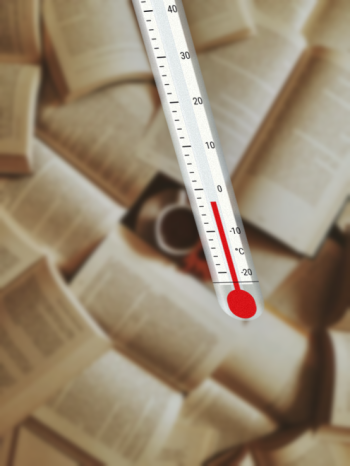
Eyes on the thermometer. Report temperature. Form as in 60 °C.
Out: -3 °C
